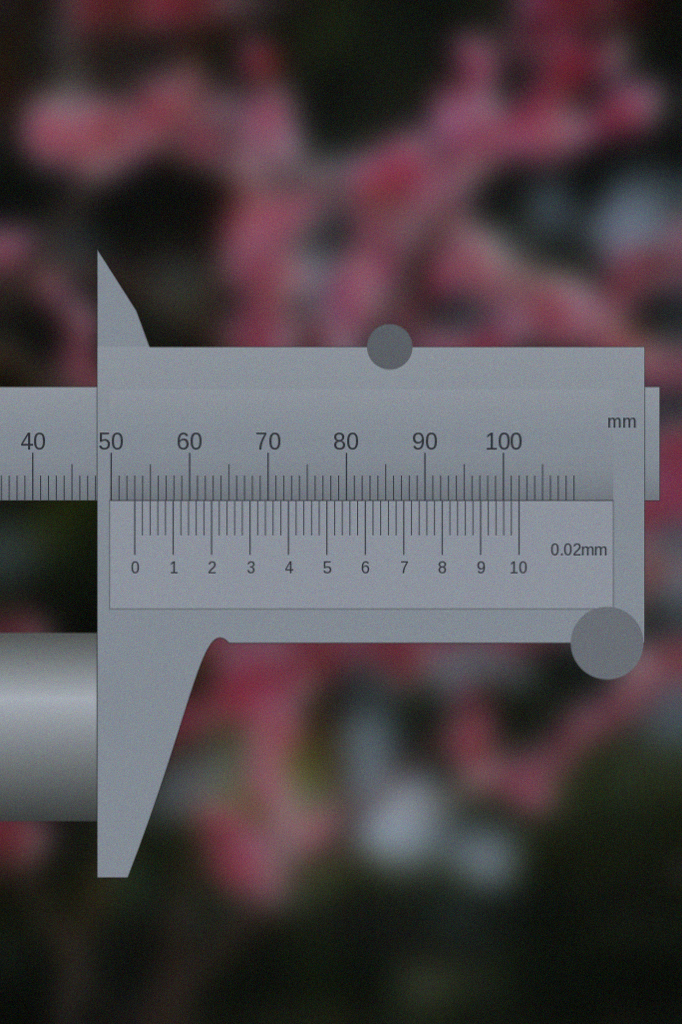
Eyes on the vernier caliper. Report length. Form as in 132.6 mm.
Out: 53.0 mm
